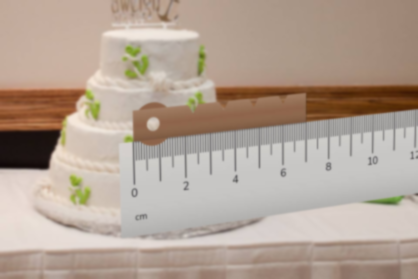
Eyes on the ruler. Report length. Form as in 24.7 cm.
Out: 7 cm
